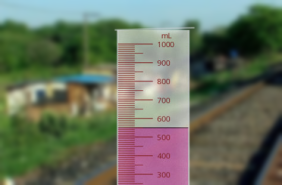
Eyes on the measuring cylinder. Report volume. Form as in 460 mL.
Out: 550 mL
